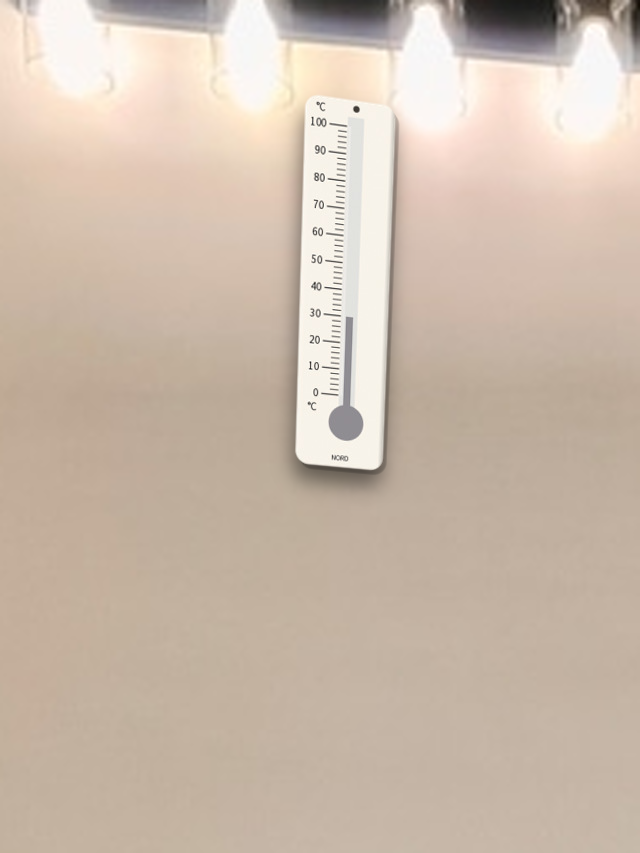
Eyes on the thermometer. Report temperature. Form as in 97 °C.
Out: 30 °C
